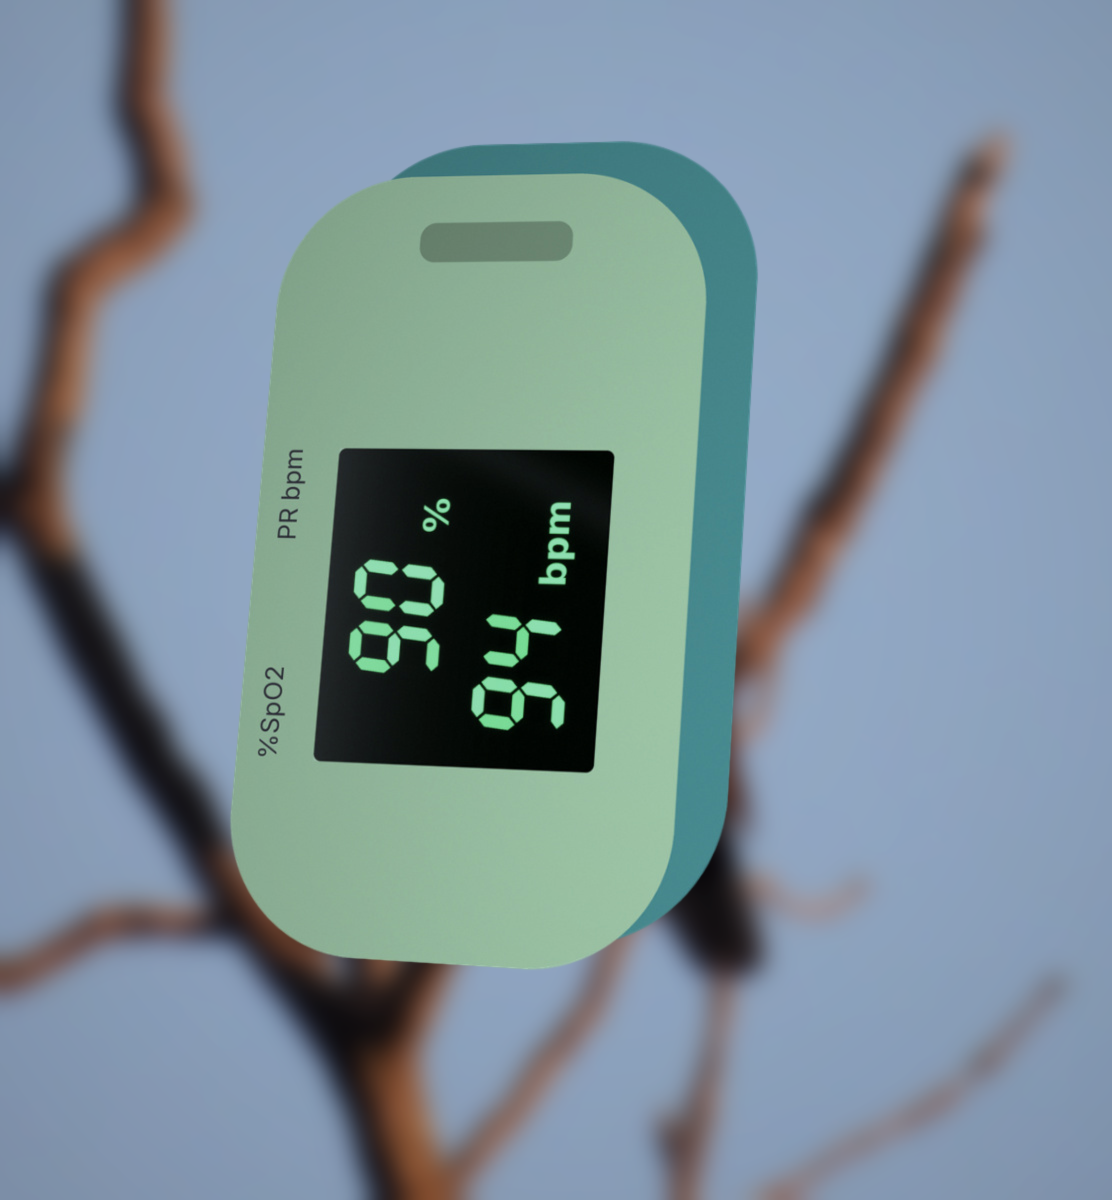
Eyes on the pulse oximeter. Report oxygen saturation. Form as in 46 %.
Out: 90 %
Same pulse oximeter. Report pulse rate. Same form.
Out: 94 bpm
